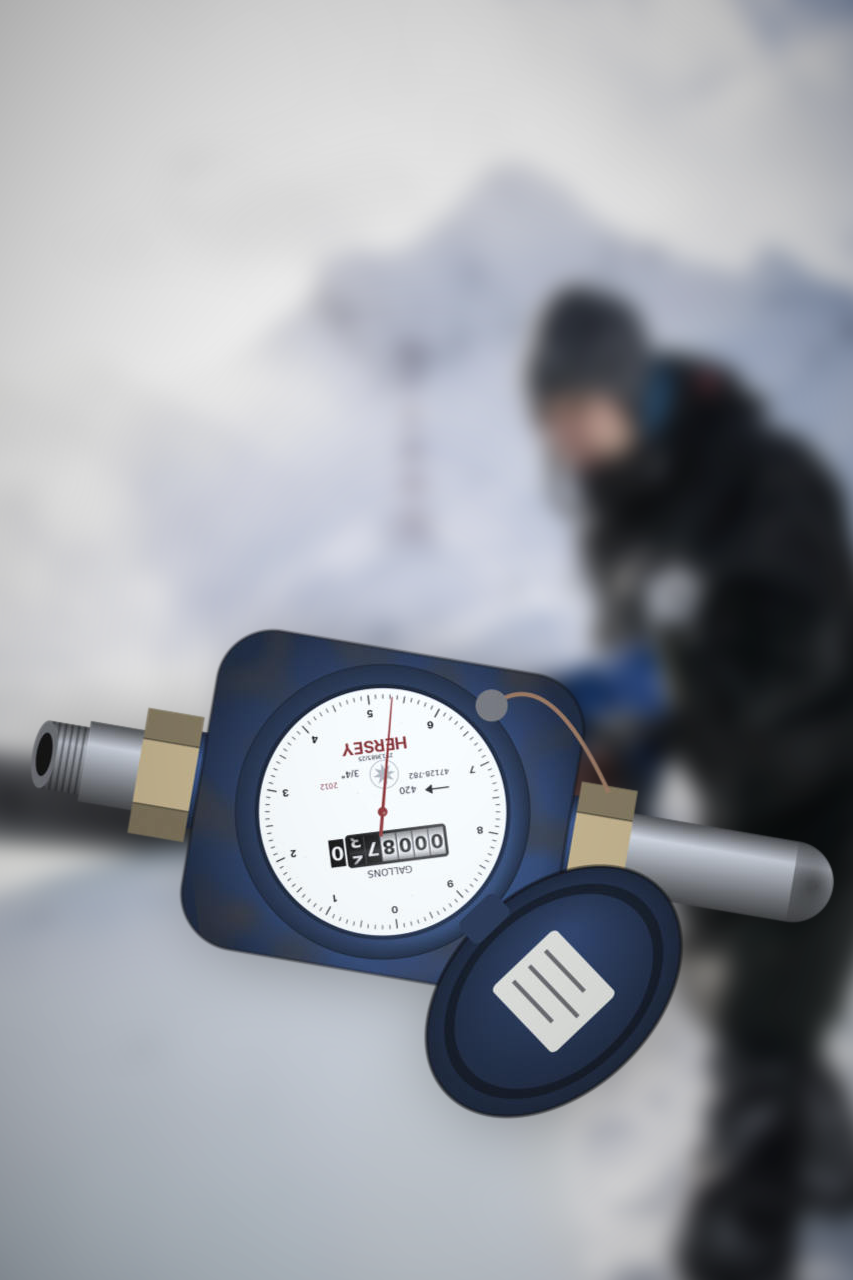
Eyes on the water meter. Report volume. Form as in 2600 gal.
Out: 8725.3 gal
